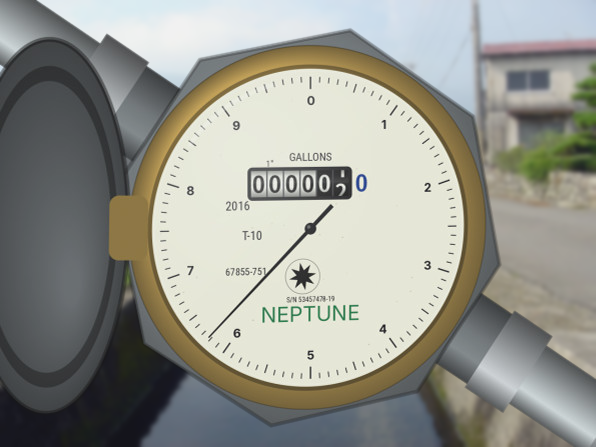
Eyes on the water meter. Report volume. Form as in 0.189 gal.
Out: 16.2 gal
